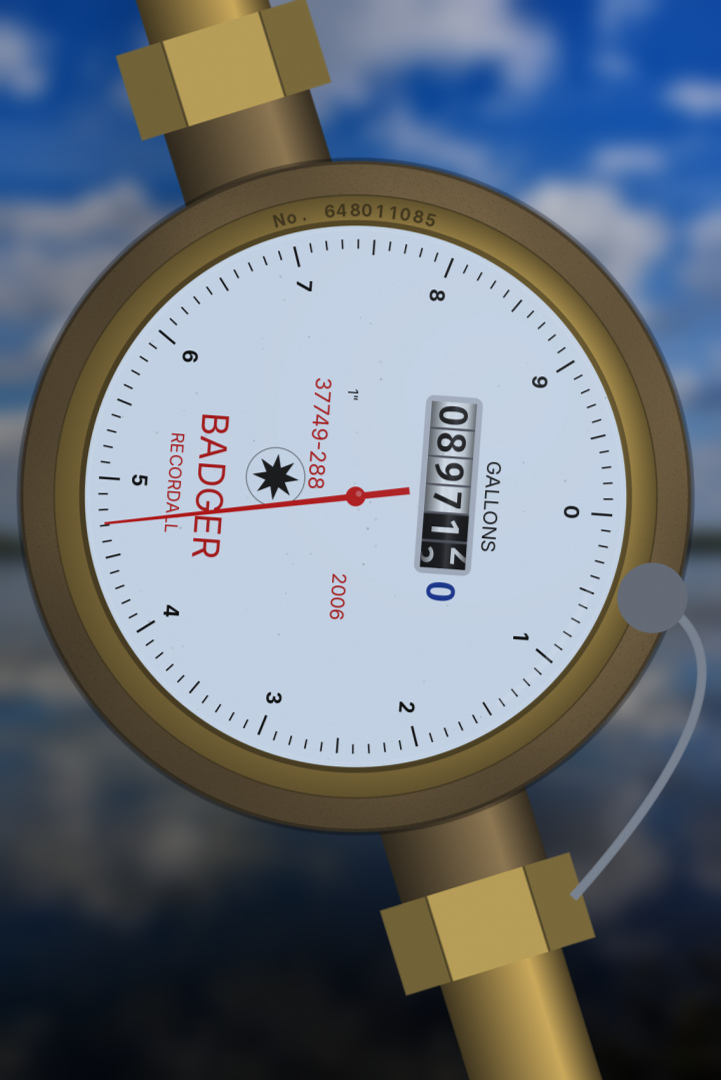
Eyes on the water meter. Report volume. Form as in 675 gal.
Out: 897124.7 gal
